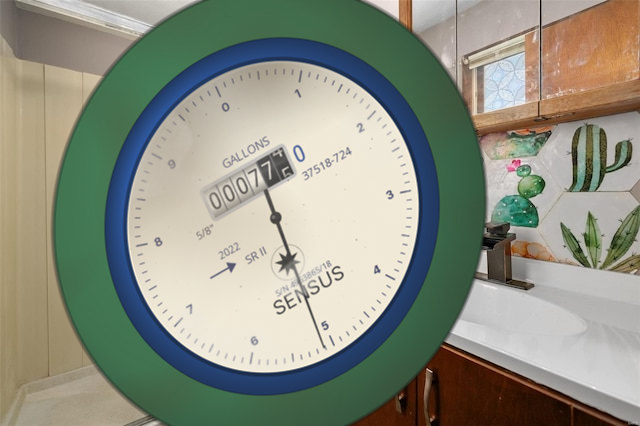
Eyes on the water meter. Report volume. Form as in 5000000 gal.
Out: 7745.1 gal
